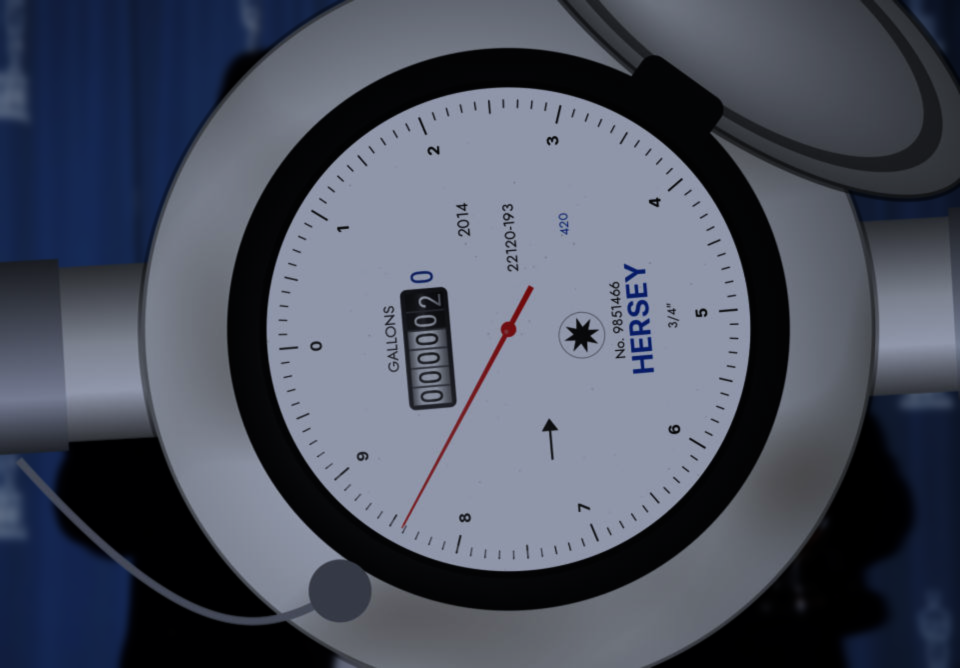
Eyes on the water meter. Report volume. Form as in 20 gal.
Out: 18.4 gal
